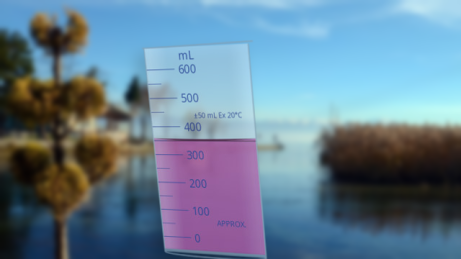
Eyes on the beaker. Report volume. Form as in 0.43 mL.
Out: 350 mL
